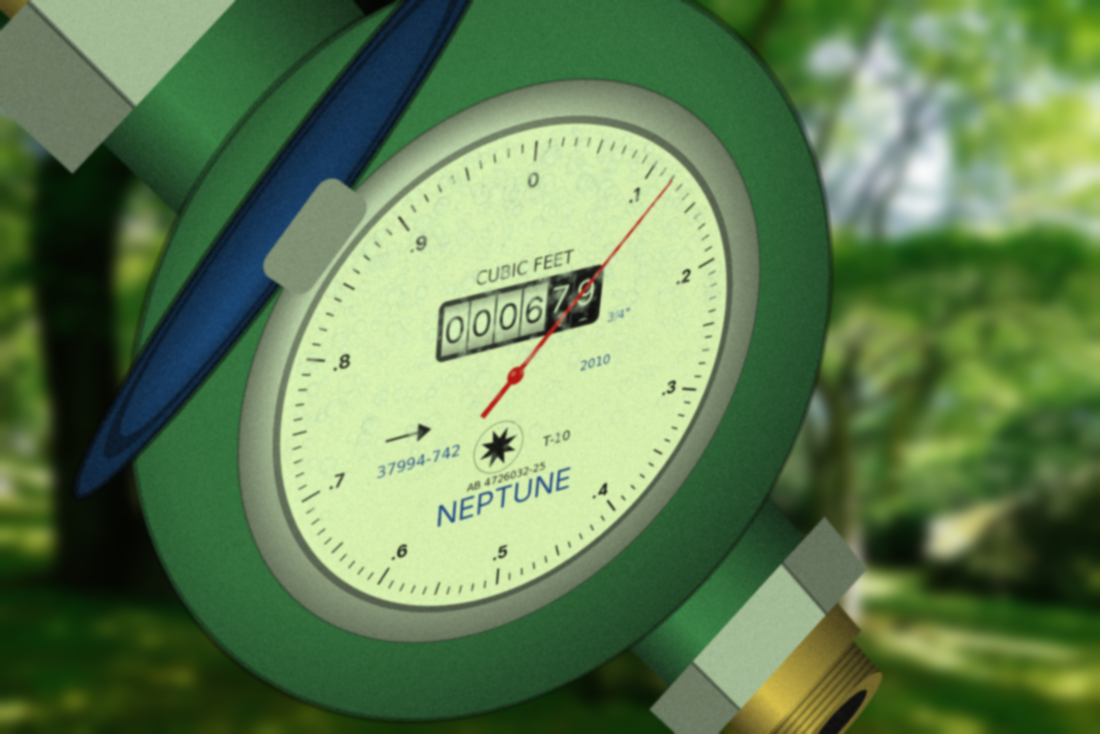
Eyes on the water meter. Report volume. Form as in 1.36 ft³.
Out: 679.12 ft³
